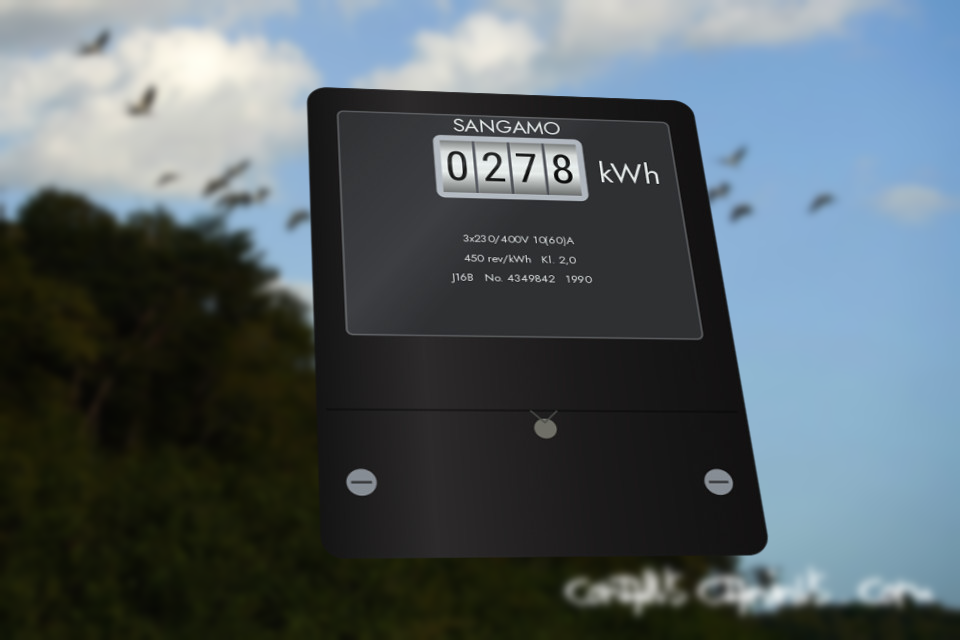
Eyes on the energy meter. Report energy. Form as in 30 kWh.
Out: 278 kWh
